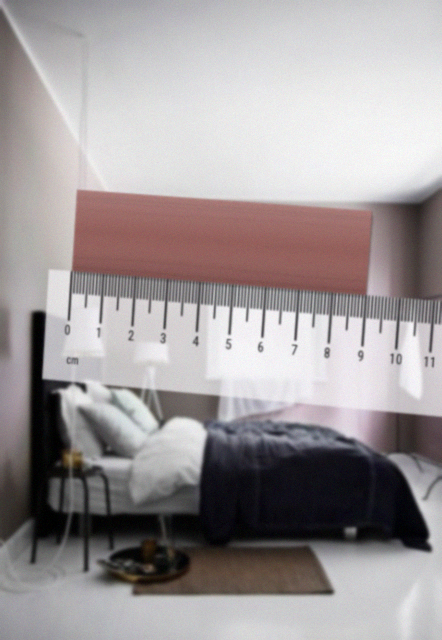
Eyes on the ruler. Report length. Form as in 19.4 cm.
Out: 9 cm
